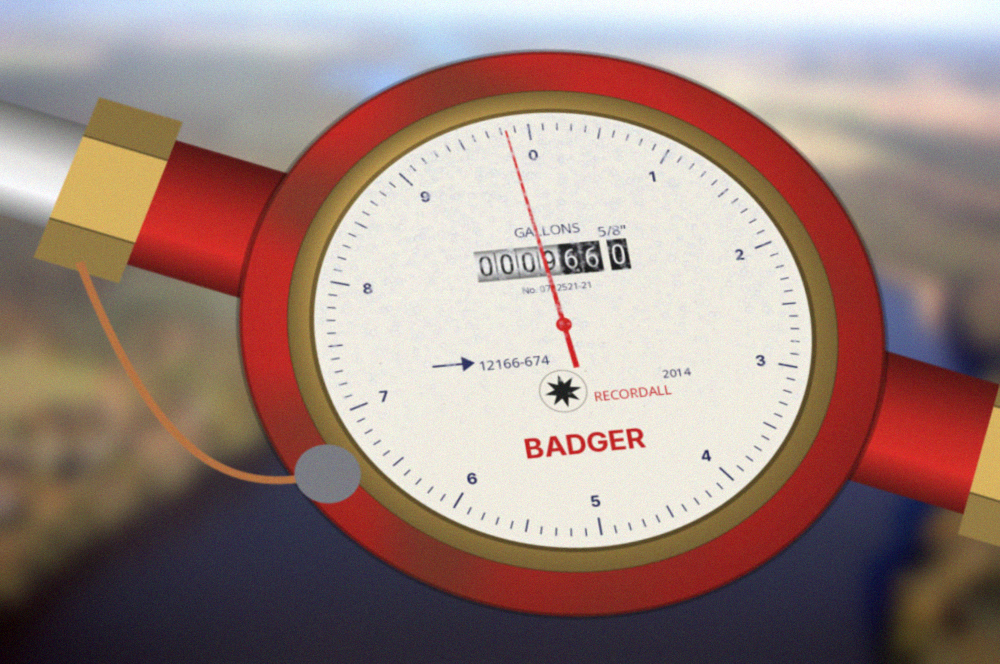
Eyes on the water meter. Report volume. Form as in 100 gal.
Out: 9659.8 gal
